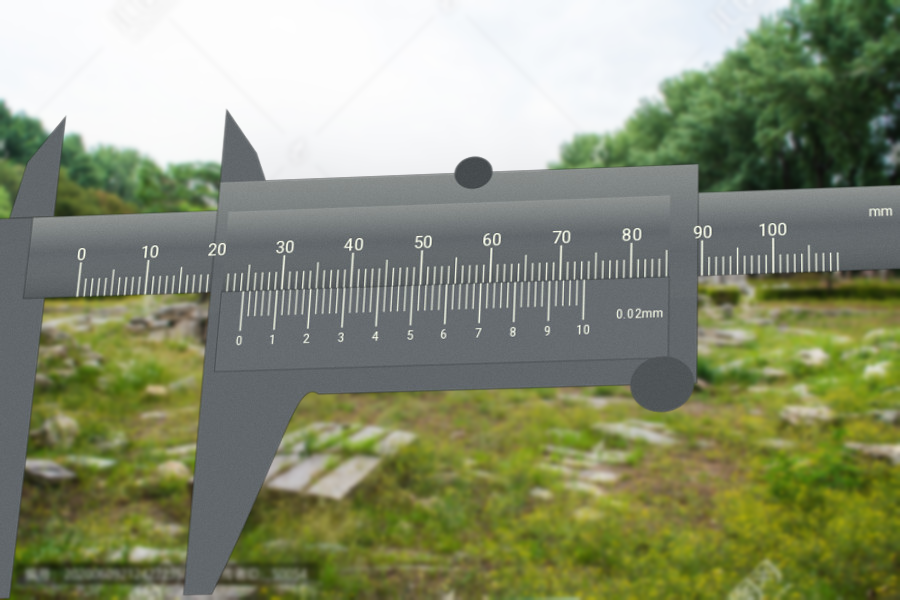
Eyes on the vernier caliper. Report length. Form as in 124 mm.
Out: 24.4 mm
